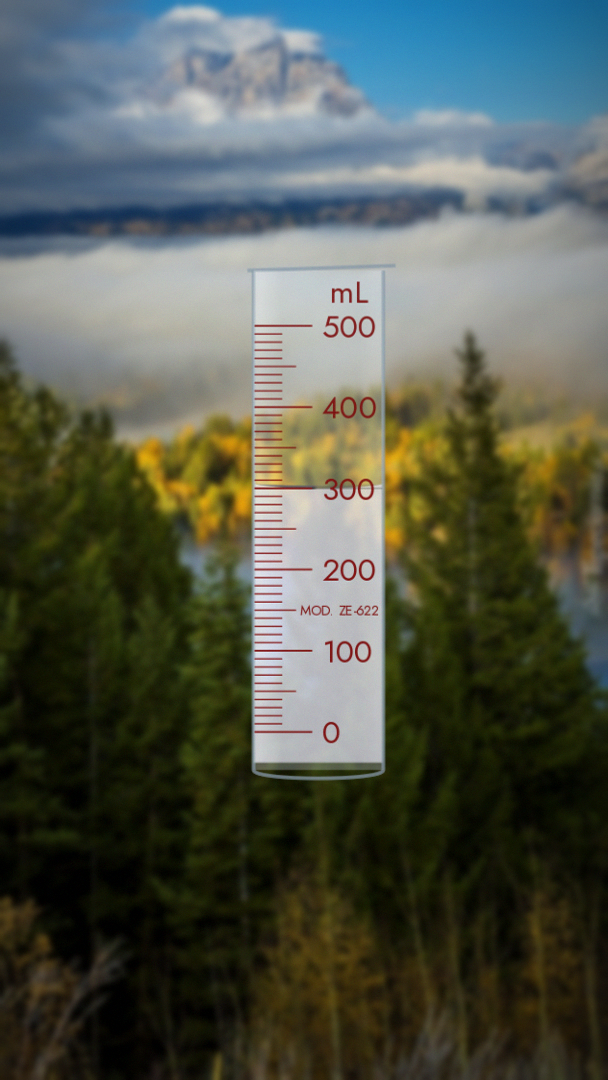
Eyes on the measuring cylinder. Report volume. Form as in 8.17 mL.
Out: 300 mL
